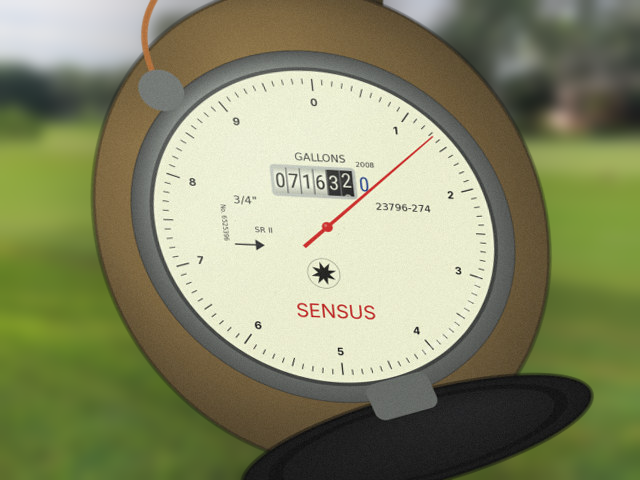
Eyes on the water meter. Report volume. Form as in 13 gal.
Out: 716321.3 gal
